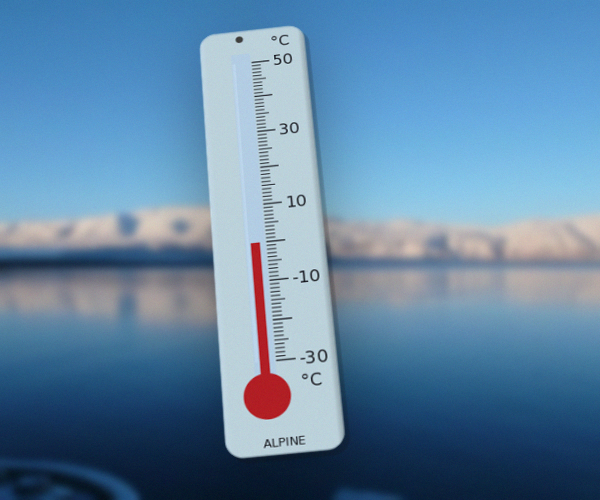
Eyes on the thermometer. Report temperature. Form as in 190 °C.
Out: 0 °C
